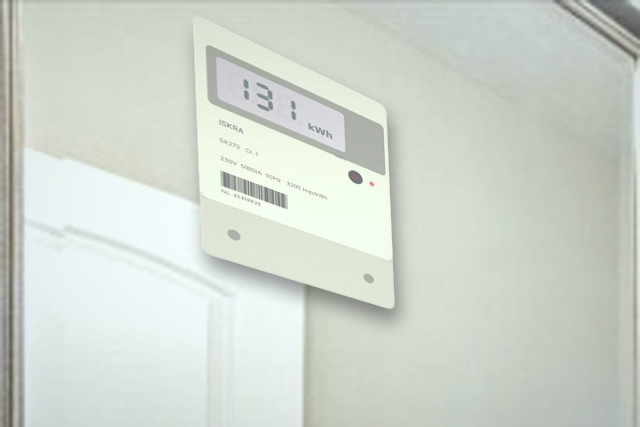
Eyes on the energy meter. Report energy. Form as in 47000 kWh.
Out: 131 kWh
